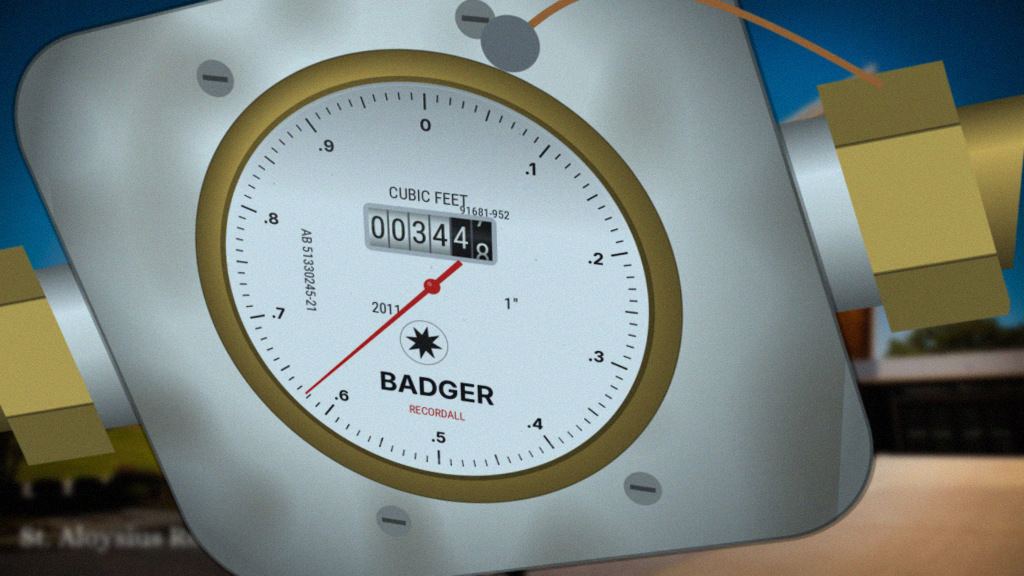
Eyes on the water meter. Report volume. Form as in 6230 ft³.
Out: 3447.62 ft³
